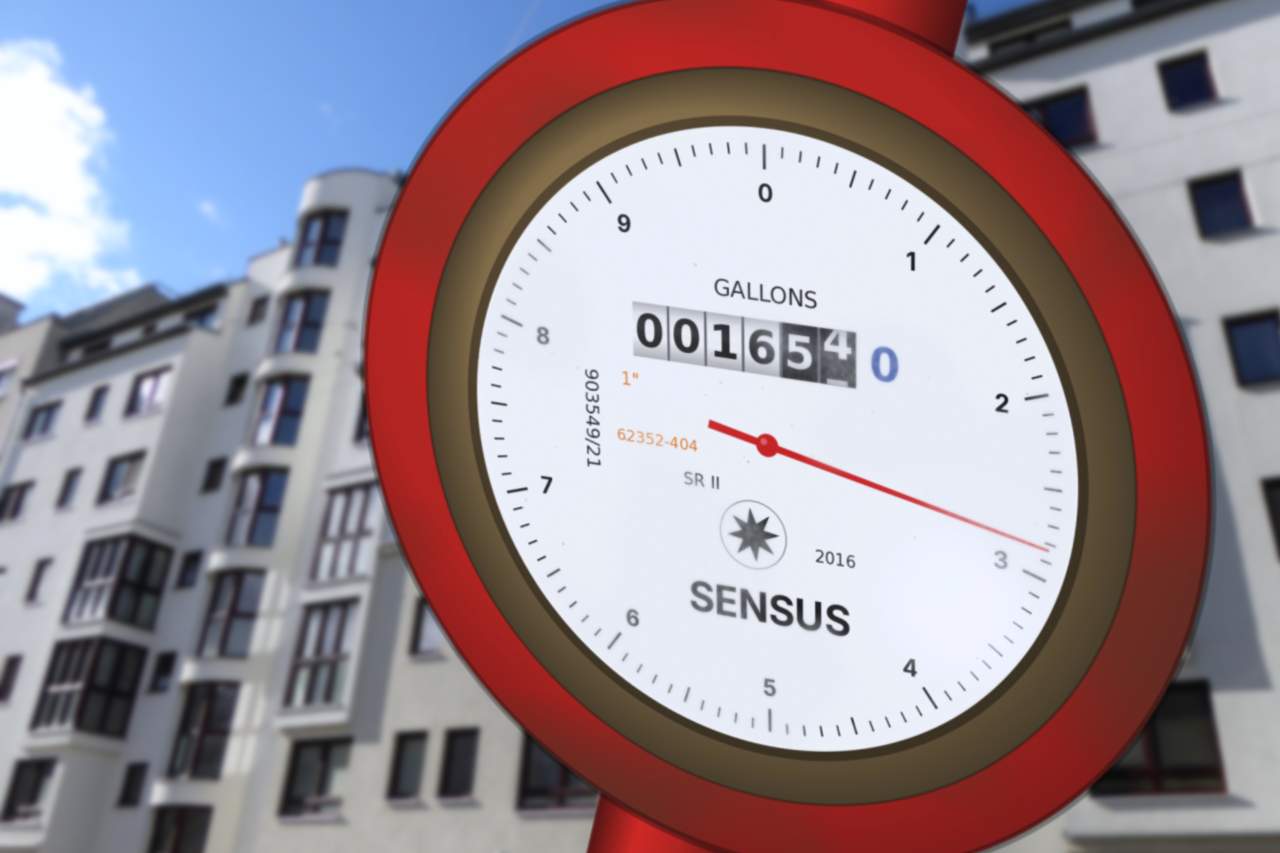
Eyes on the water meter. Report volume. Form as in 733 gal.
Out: 16542.8 gal
